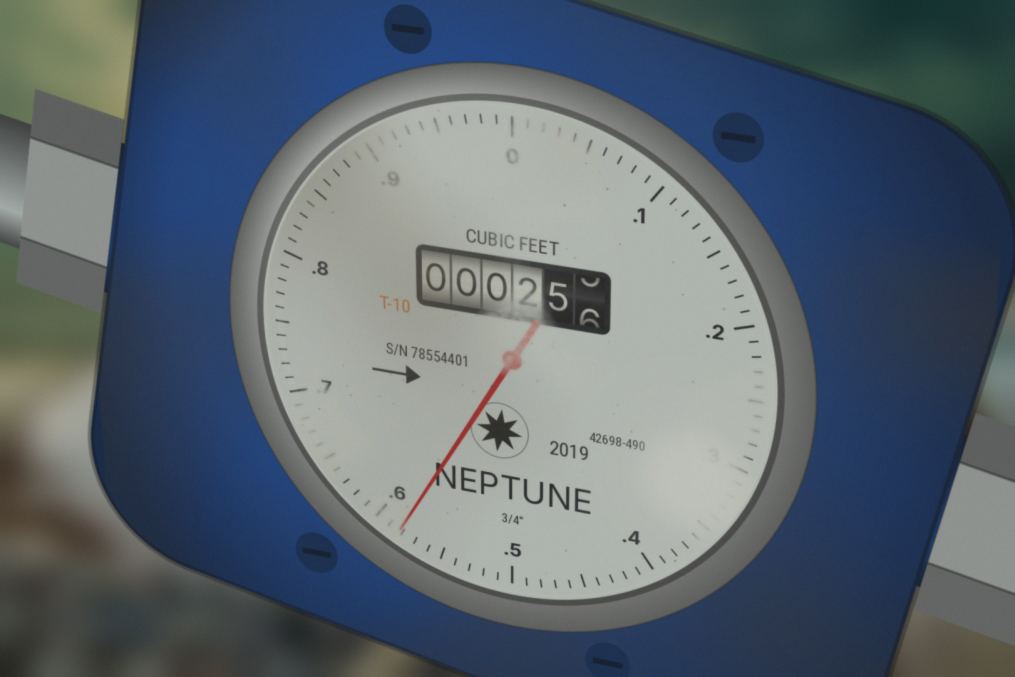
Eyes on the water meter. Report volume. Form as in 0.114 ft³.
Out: 255.58 ft³
